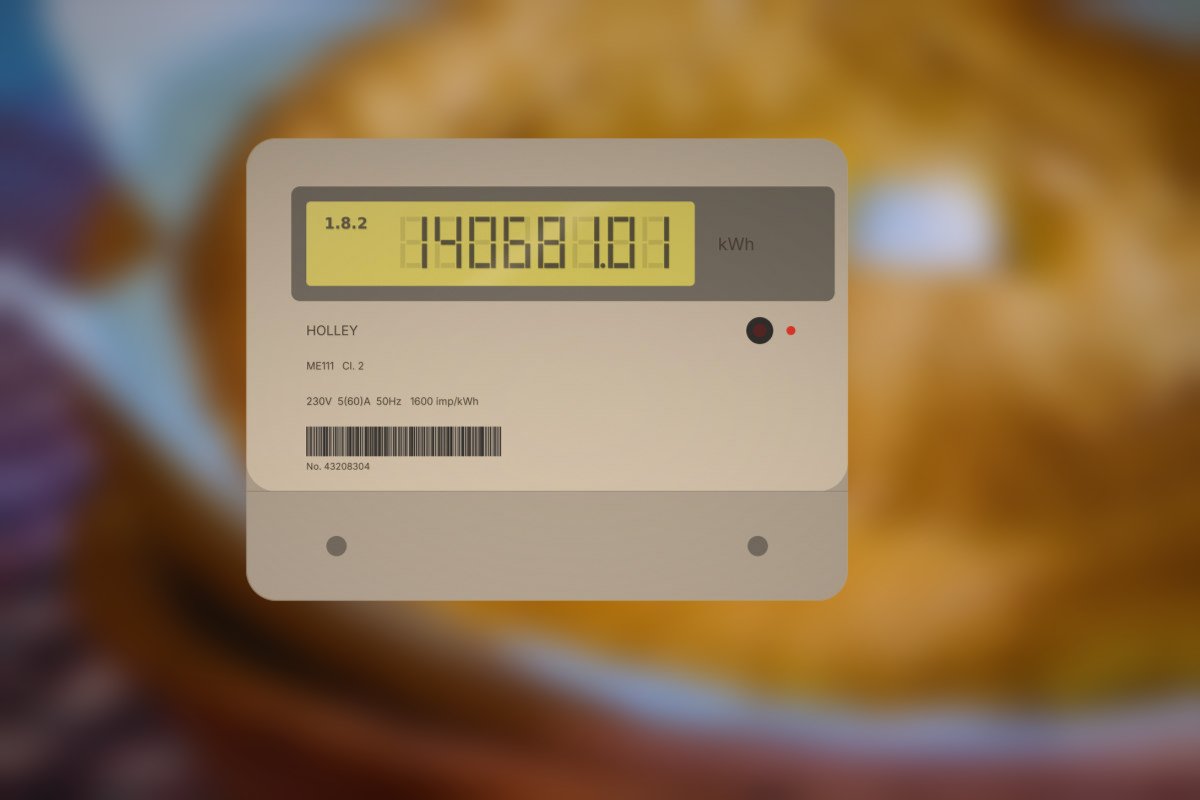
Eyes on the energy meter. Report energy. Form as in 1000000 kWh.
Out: 140681.01 kWh
